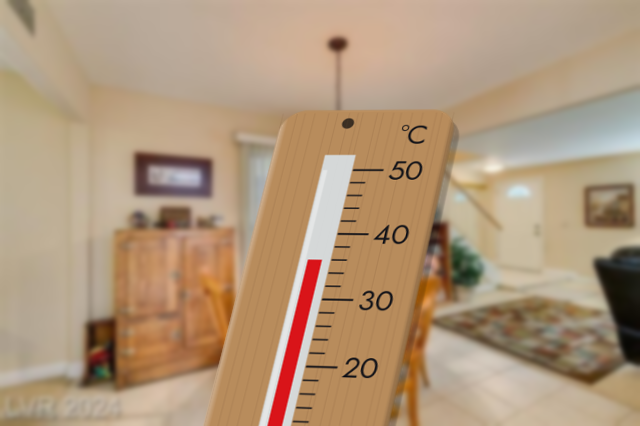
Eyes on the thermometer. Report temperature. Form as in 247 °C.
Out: 36 °C
